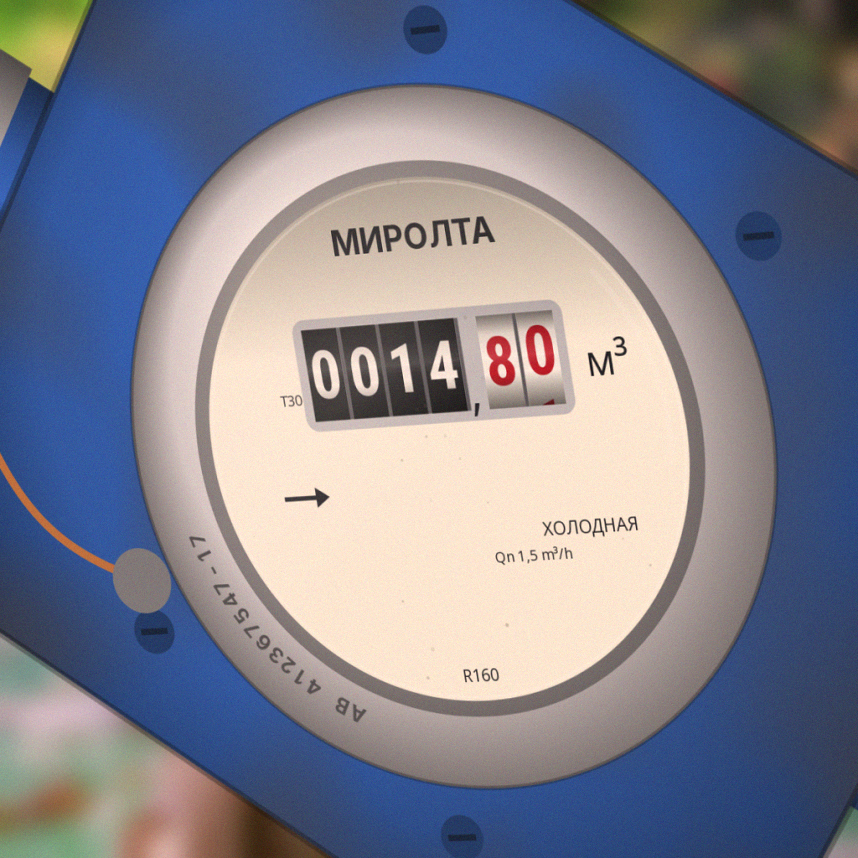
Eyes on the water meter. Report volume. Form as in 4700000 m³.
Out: 14.80 m³
